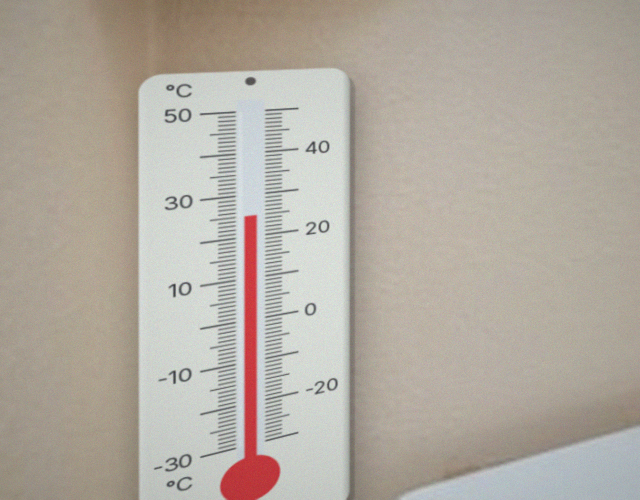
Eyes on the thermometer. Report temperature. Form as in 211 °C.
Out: 25 °C
